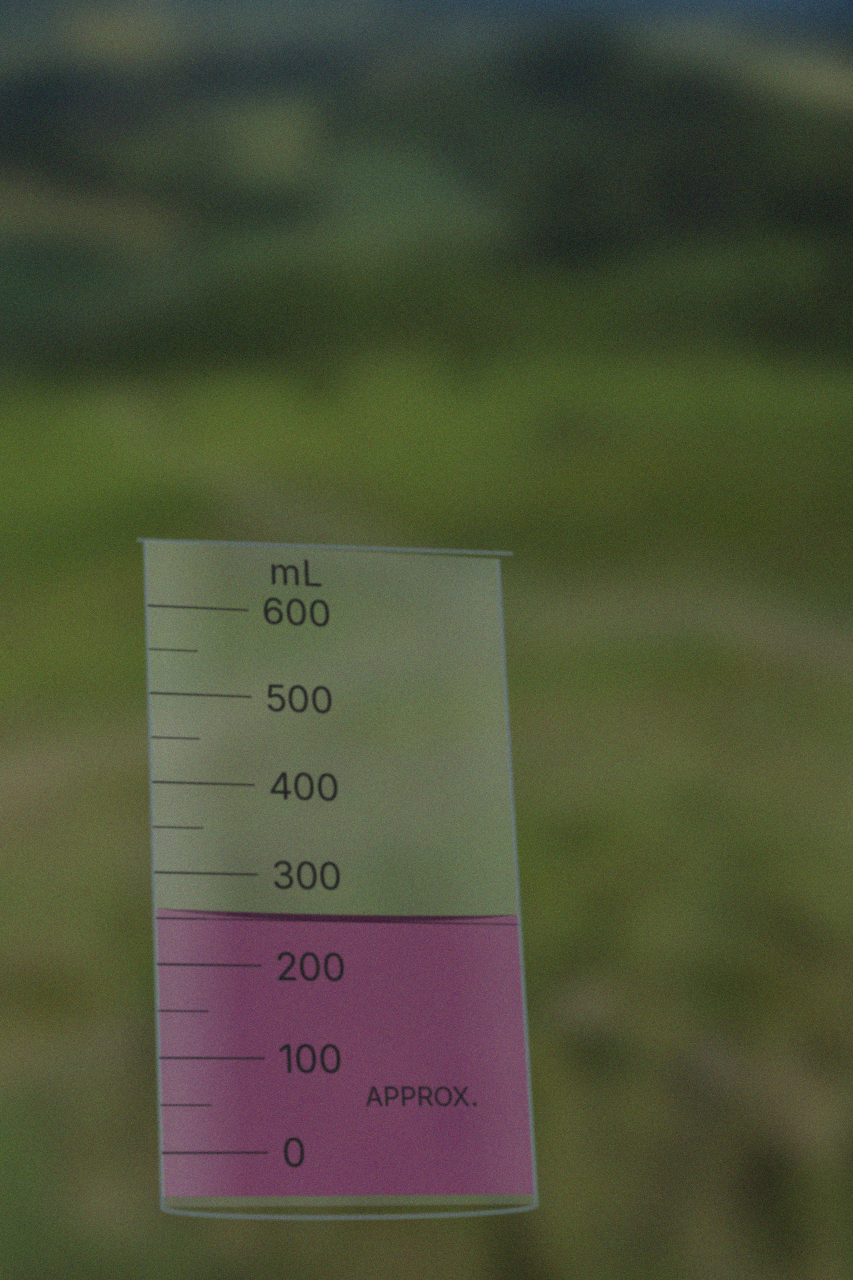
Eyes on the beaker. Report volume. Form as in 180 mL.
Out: 250 mL
